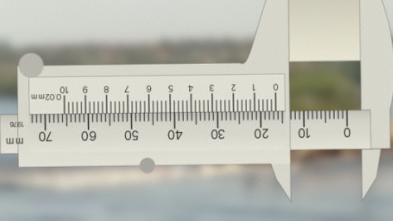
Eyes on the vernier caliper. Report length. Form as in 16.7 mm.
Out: 16.5 mm
